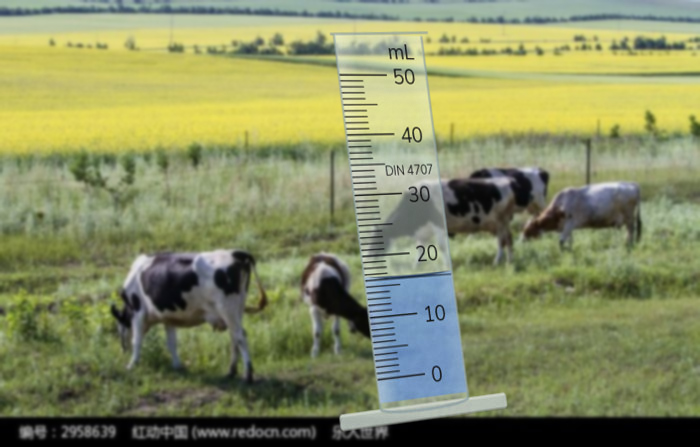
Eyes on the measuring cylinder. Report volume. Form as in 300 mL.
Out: 16 mL
